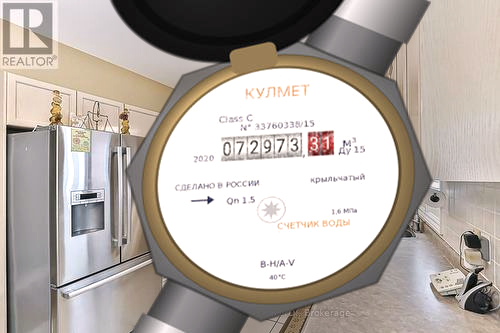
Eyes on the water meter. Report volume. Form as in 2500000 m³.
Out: 72973.31 m³
